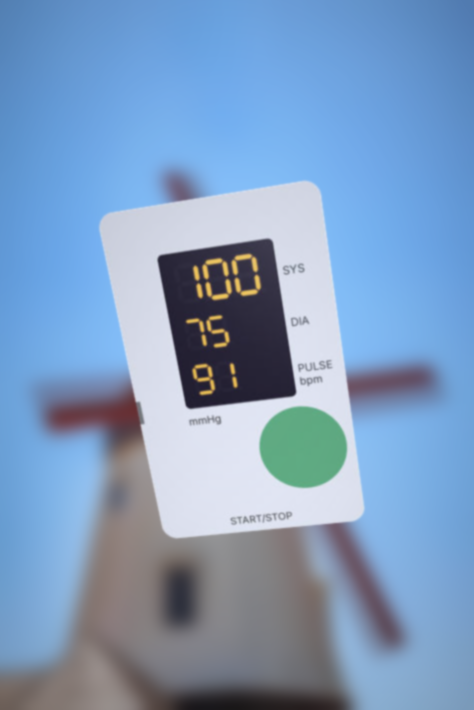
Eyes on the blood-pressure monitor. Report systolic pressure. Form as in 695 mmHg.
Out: 100 mmHg
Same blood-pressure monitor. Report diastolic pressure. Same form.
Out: 75 mmHg
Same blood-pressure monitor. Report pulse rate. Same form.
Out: 91 bpm
